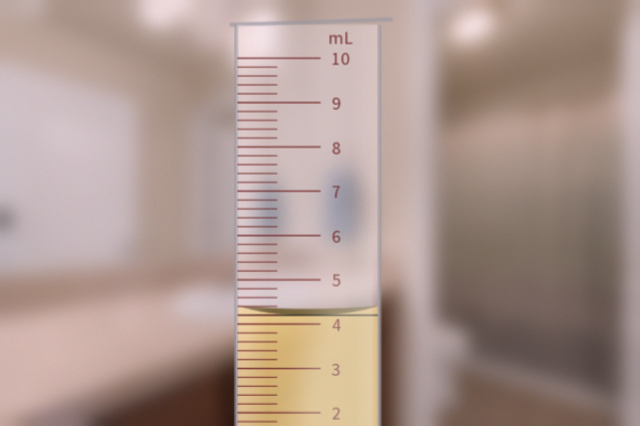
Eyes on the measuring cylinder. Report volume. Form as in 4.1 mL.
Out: 4.2 mL
